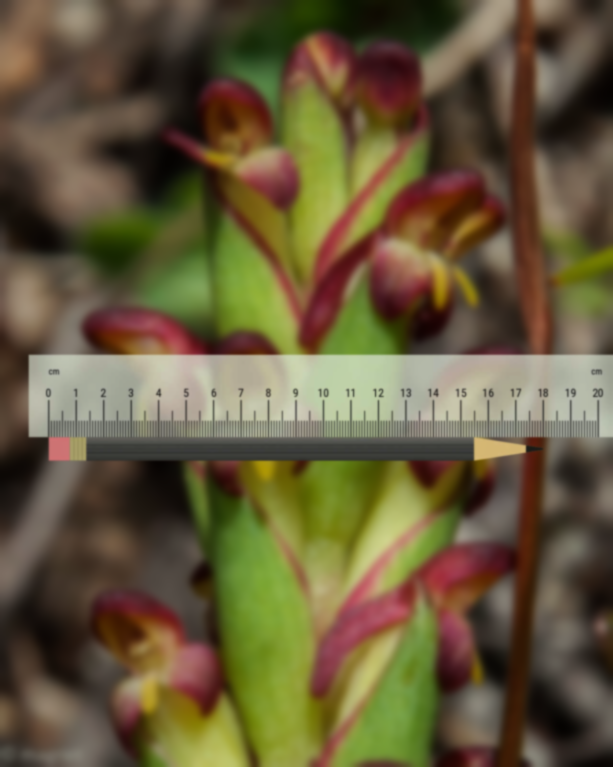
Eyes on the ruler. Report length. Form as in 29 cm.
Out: 18 cm
